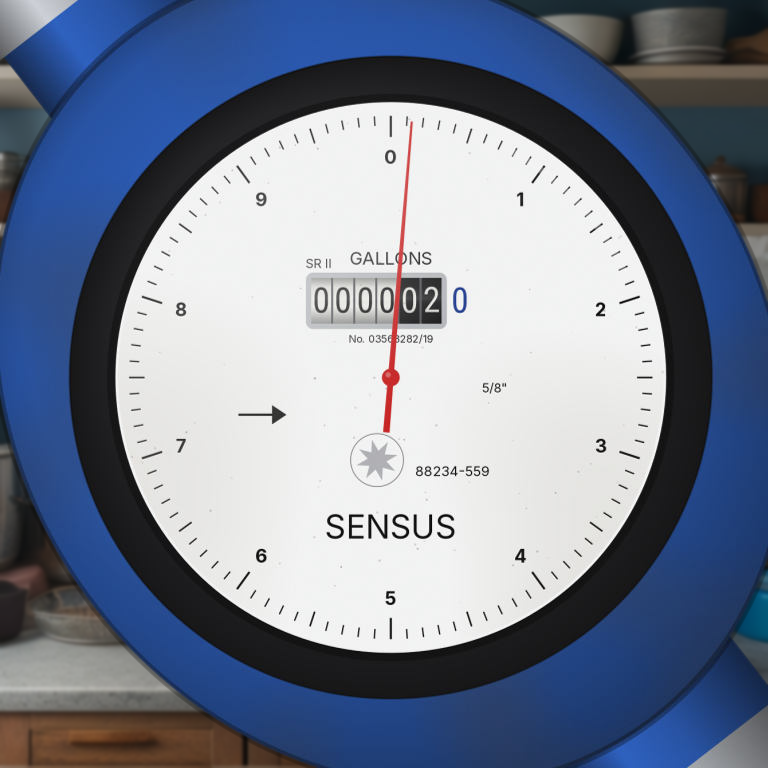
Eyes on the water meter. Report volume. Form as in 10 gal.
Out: 20.1 gal
